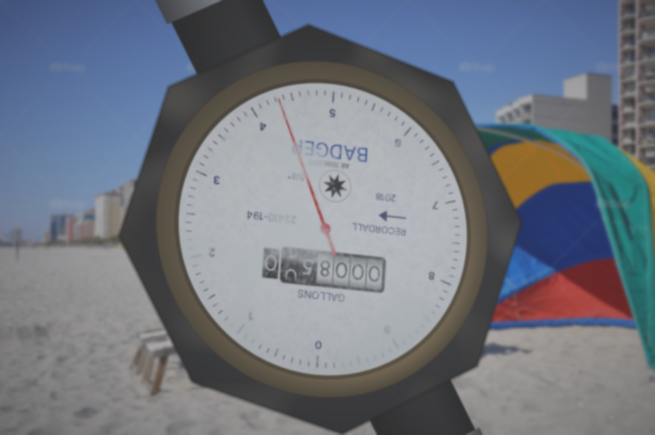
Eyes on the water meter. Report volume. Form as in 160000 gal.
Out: 8504.3 gal
